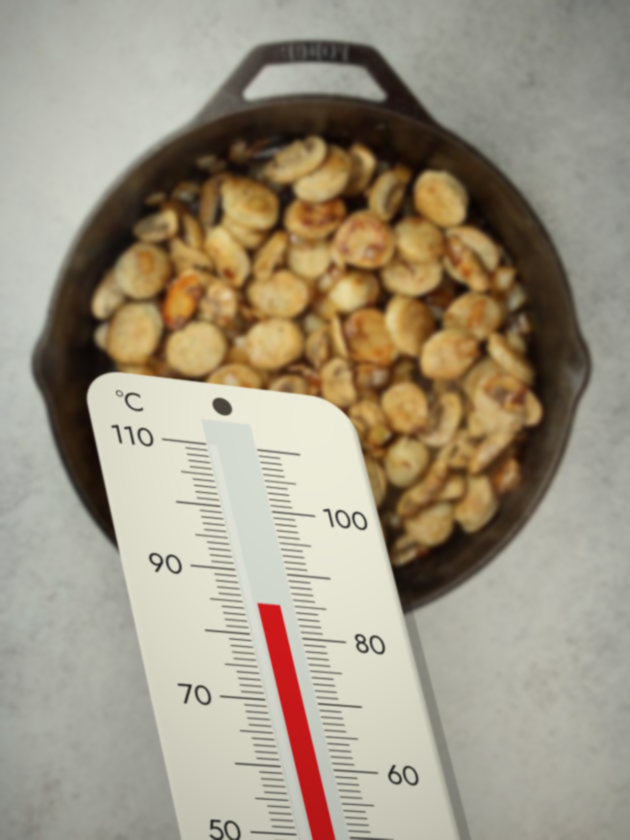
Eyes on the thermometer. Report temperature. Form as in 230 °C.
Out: 85 °C
